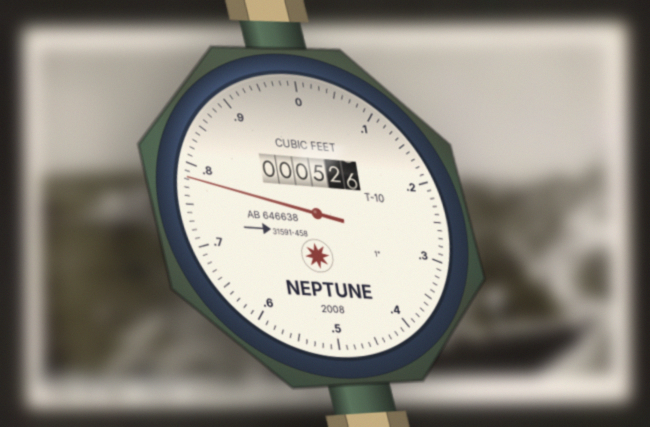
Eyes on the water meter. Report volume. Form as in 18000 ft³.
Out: 525.78 ft³
